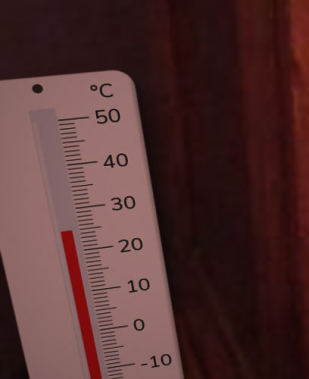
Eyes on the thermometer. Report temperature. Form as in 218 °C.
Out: 25 °C
